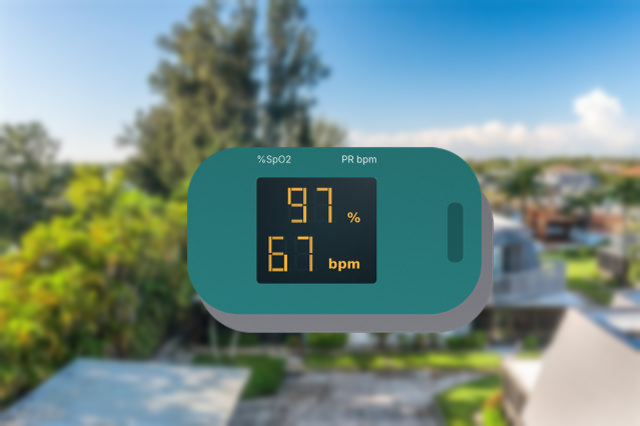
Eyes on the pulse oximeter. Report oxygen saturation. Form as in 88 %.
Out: 97 %
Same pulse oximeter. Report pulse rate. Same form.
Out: 67 bpm
